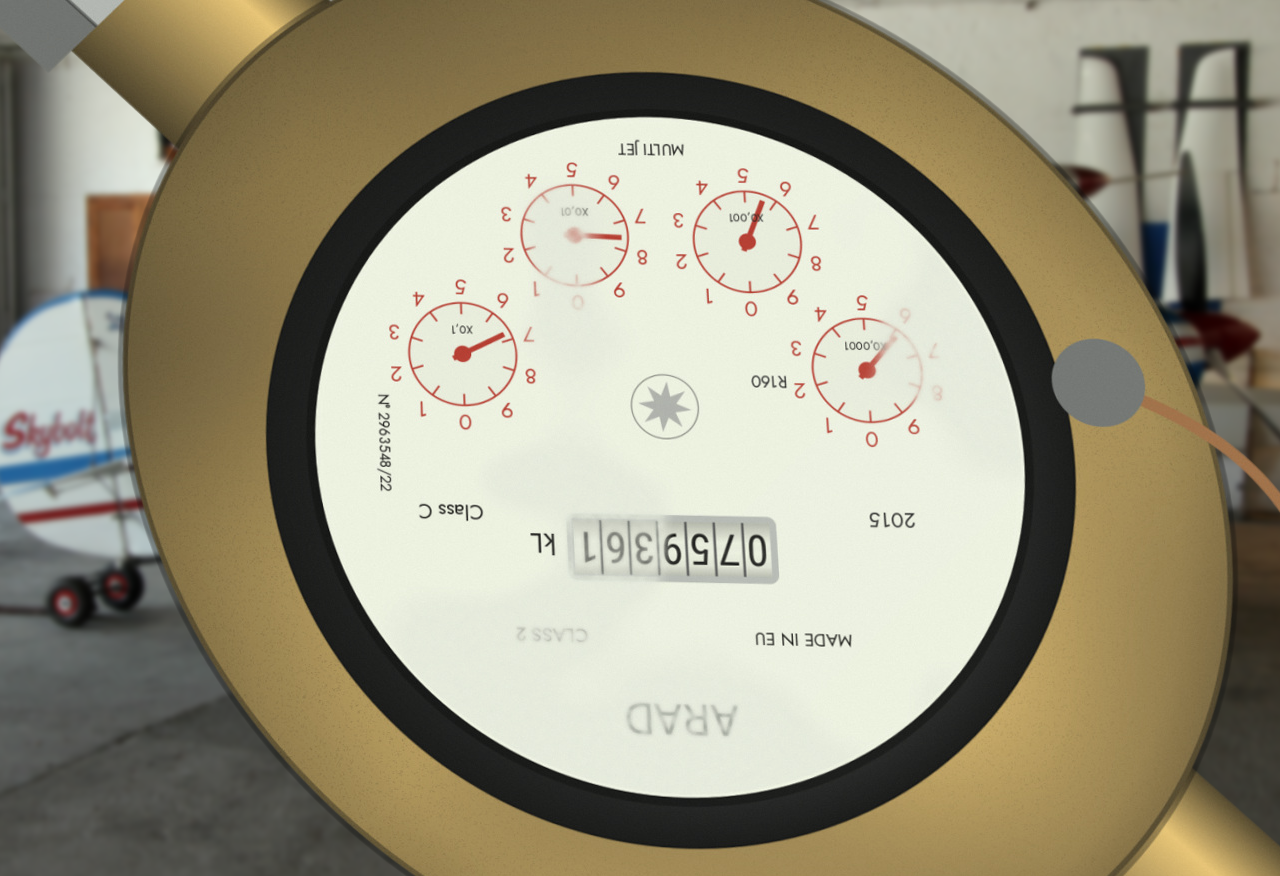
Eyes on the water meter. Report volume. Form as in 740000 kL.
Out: 759361.6756 kL
